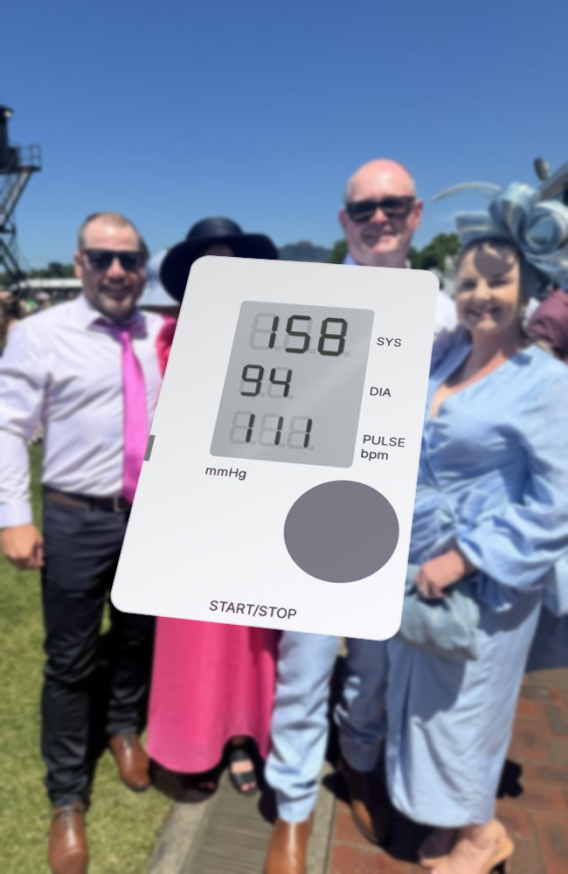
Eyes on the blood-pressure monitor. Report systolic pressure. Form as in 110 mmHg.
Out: 158 mmHg
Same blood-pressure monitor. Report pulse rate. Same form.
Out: 111 bpm
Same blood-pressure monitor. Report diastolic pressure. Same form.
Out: 94 mmHg
